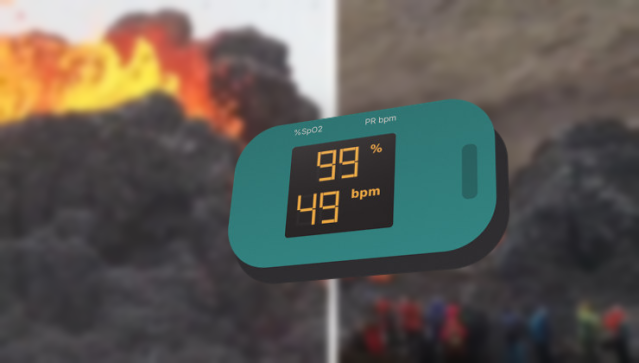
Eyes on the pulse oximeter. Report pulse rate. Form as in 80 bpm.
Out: 49 bpm
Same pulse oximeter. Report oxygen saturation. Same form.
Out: 99 %
